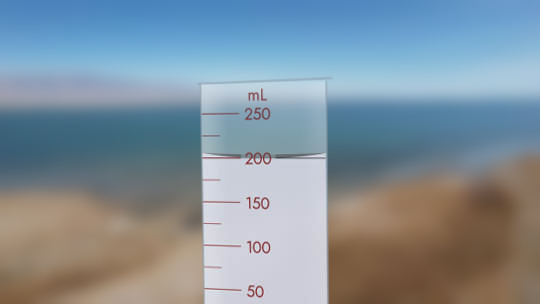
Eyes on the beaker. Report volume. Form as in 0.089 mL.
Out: 200 mL
